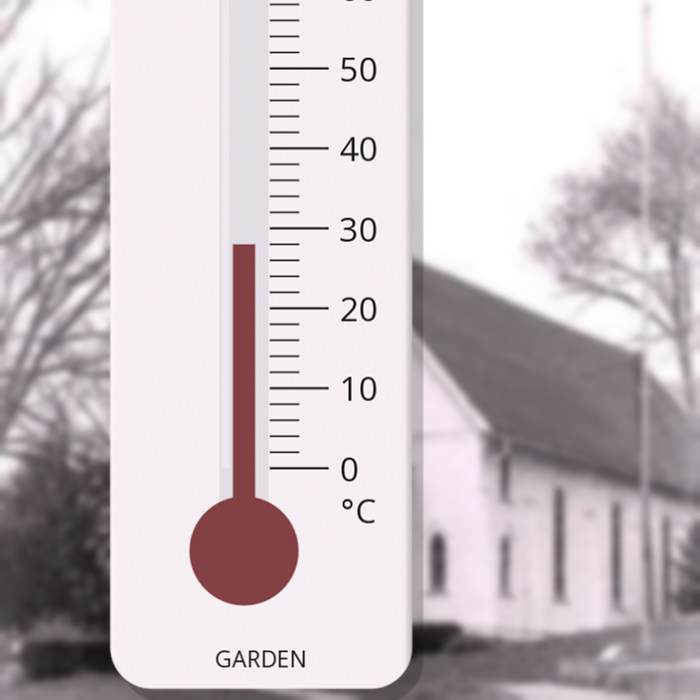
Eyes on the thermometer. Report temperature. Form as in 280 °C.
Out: 28 °C
